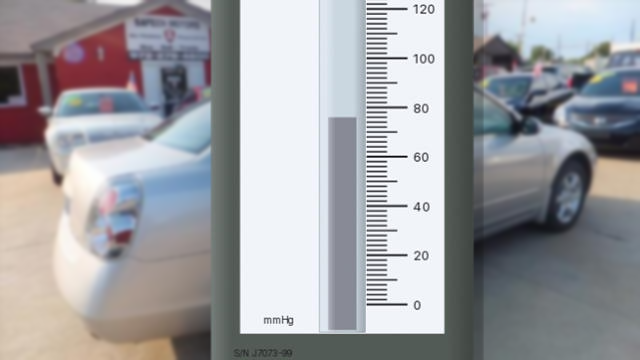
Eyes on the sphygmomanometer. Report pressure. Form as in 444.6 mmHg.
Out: 76 mmHg
